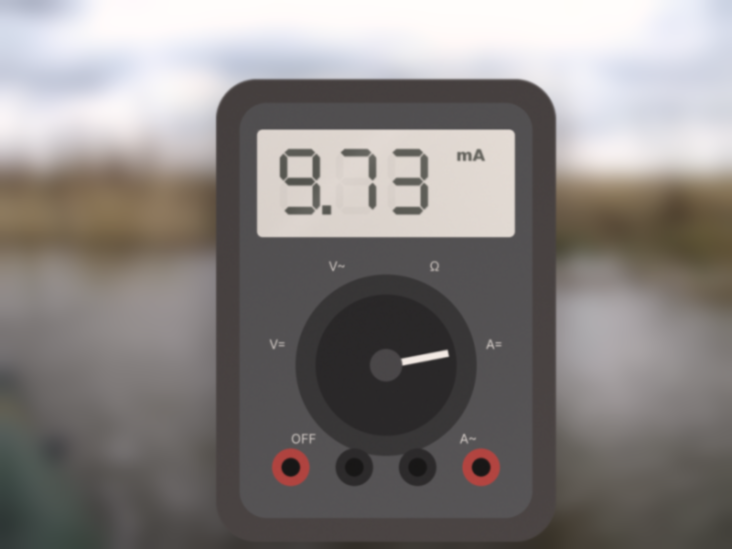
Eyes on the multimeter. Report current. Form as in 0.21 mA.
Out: 9.73 mA
